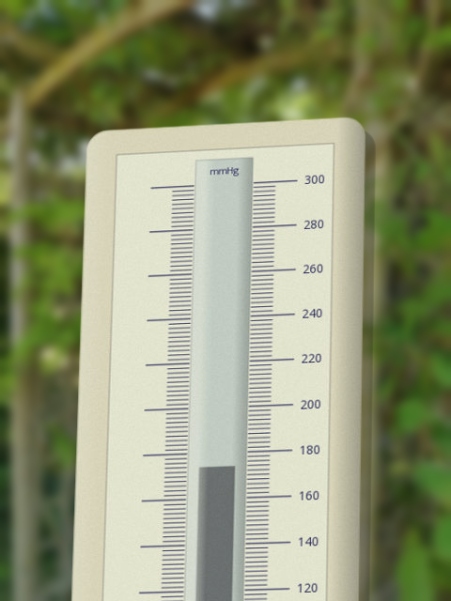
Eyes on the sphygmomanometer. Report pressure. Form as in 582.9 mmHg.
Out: 174 mmHg
